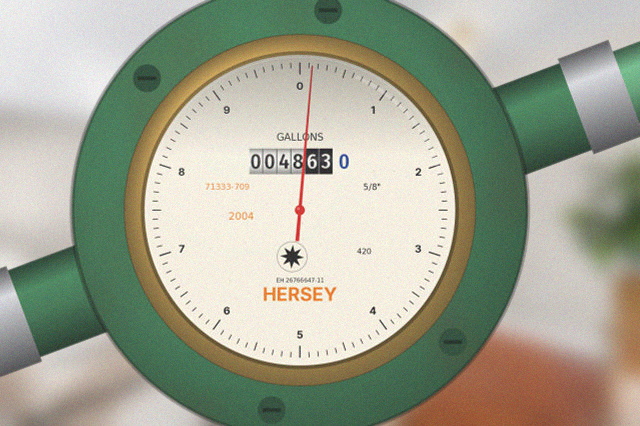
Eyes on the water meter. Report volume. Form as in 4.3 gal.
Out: 48630.1 gal
